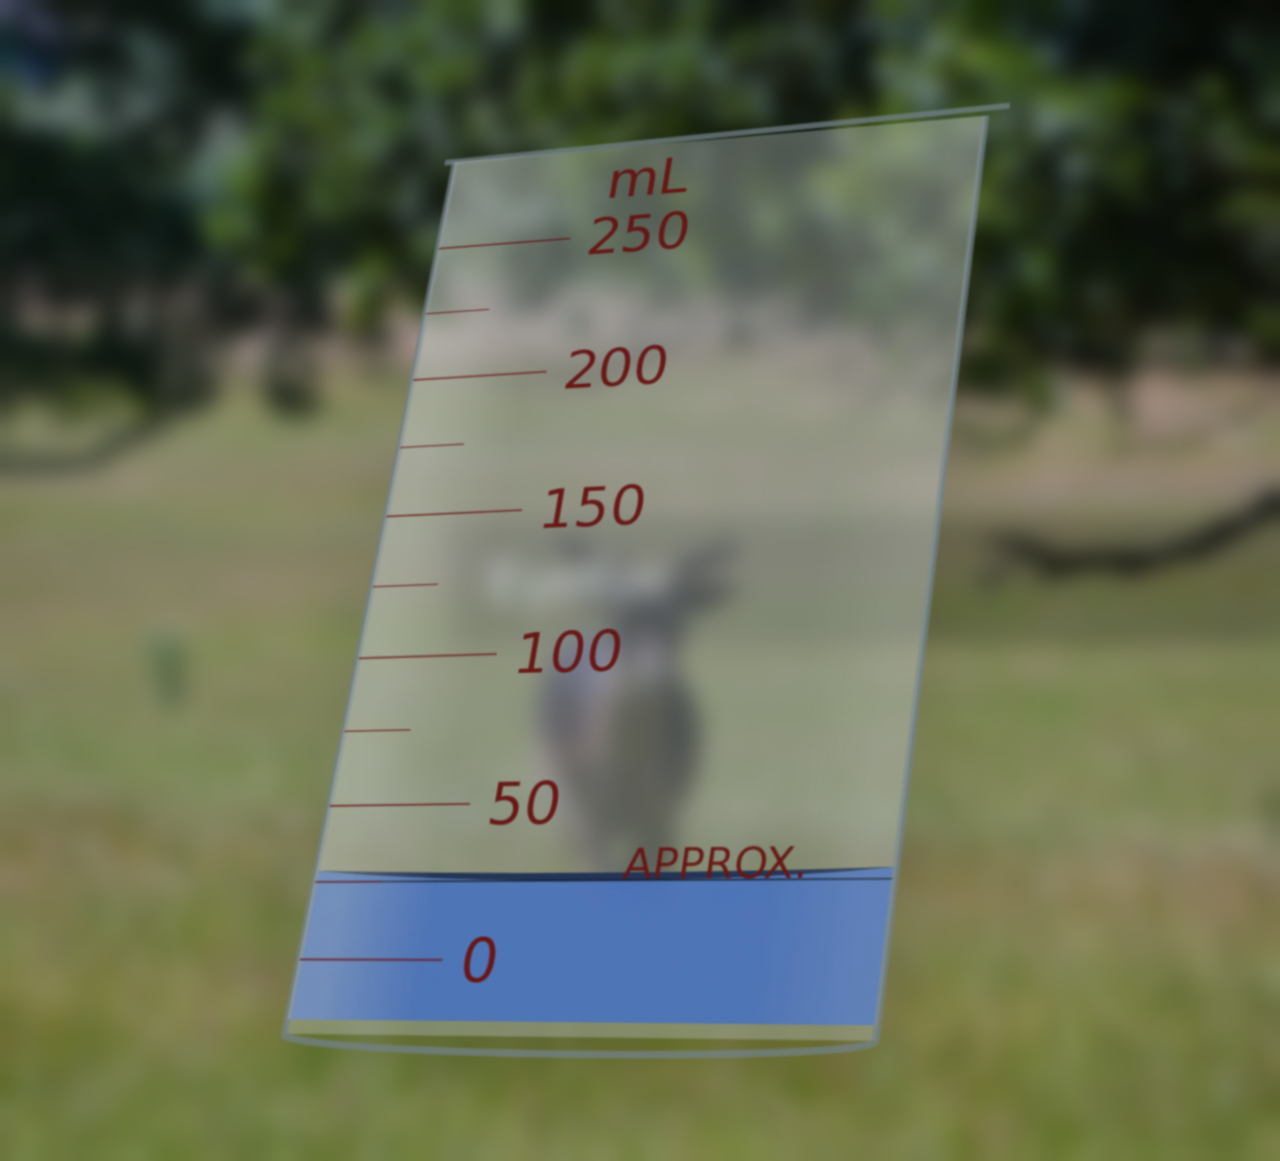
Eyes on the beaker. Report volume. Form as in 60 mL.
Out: 25 mL
